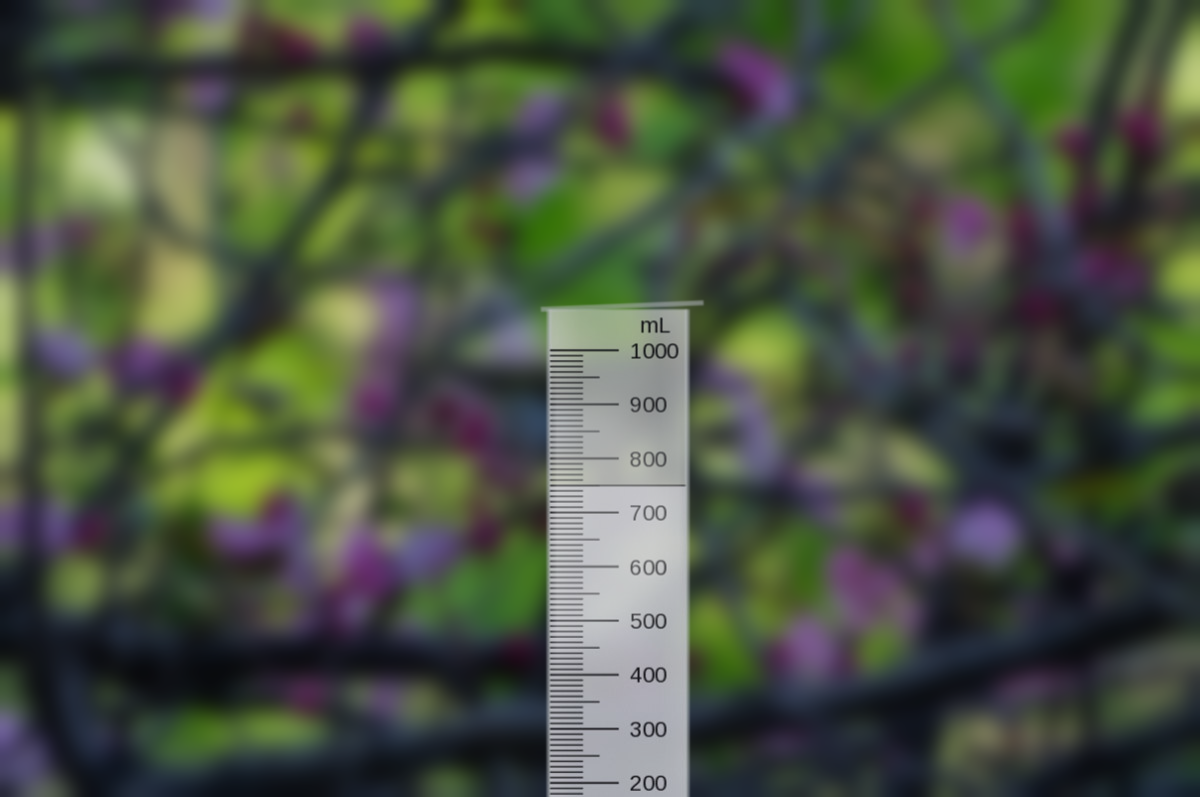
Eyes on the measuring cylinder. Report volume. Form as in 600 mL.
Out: 750 mL
